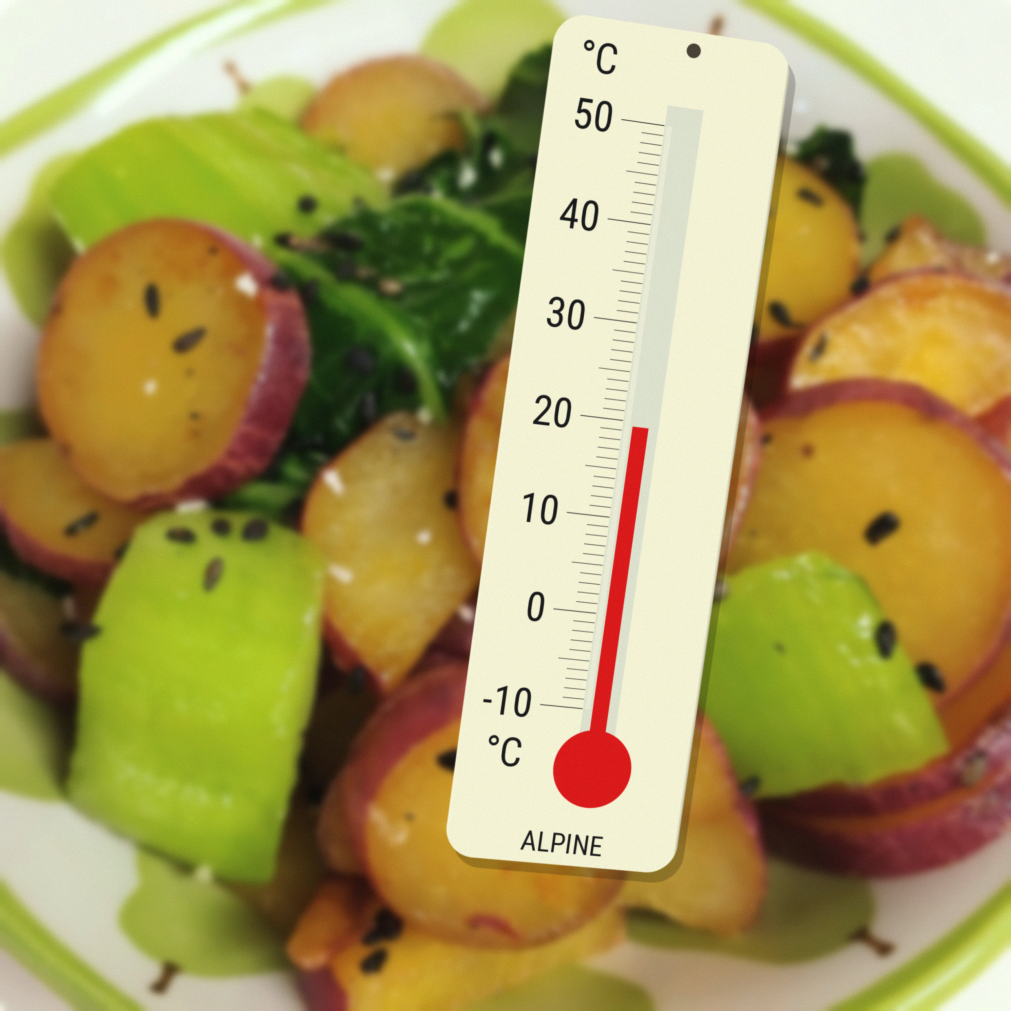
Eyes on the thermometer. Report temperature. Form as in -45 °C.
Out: 19.5 °C
